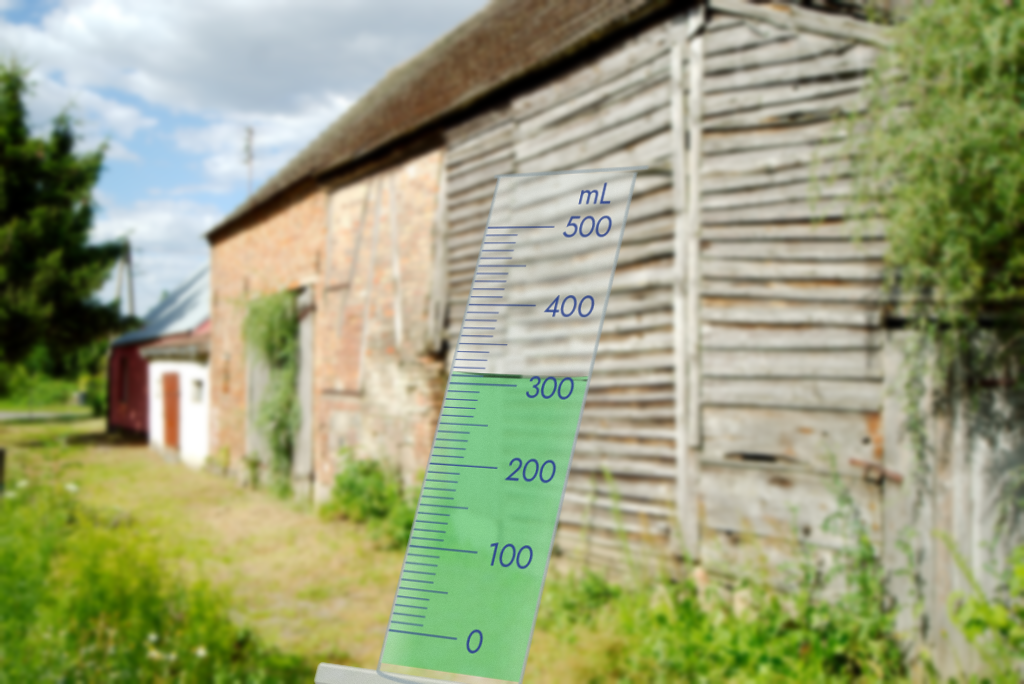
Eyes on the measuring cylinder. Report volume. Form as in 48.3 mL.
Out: 310 mL
